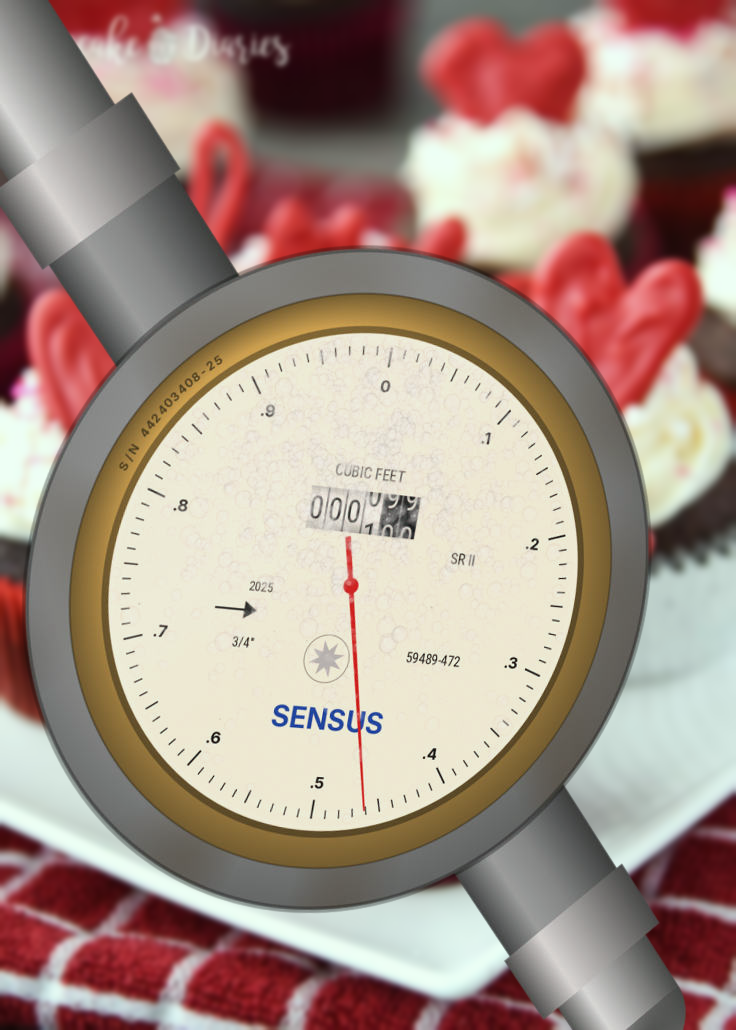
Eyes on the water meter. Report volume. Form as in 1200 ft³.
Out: 99.46 ft³
